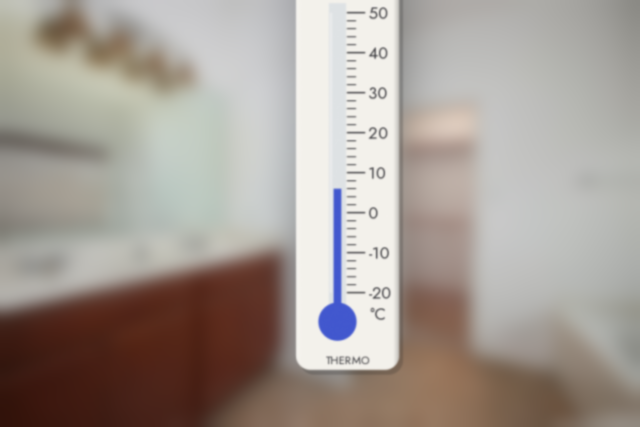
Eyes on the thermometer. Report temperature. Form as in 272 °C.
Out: 6 °C
